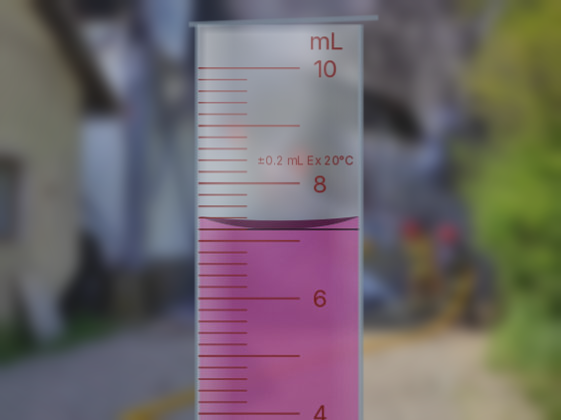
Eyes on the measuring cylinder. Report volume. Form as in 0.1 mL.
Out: 7.2 mL
